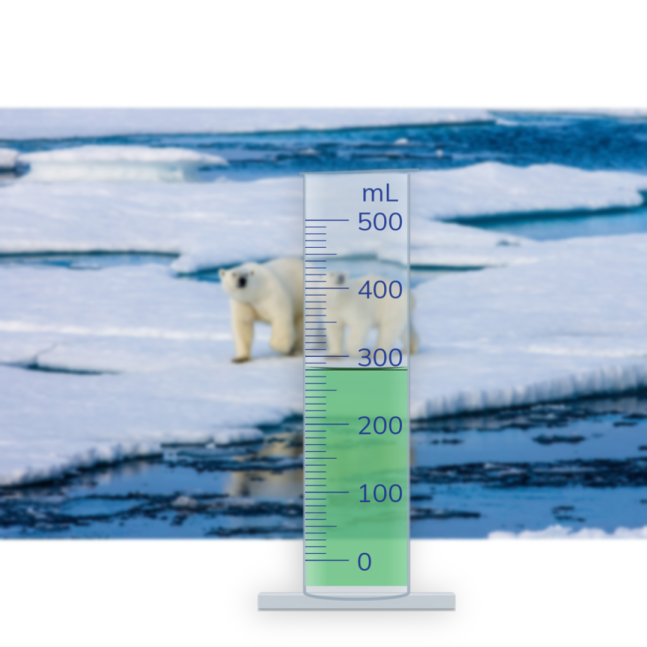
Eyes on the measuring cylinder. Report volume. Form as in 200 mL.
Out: 280 mL
